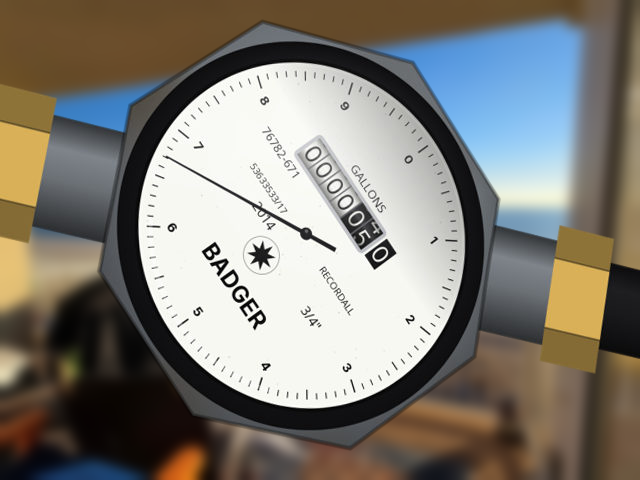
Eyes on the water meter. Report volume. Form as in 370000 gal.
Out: 46.7 gal
